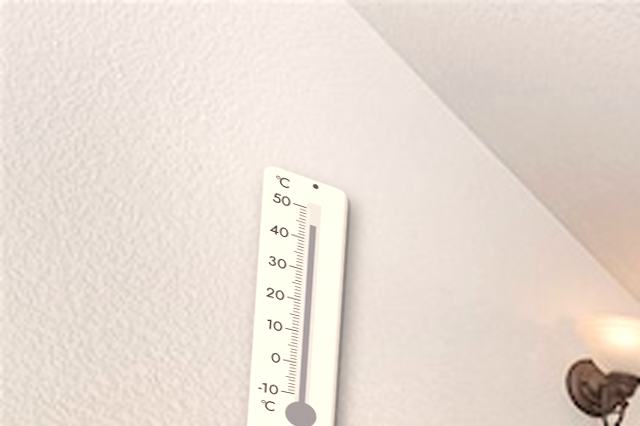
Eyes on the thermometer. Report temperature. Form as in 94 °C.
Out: 45 °C
